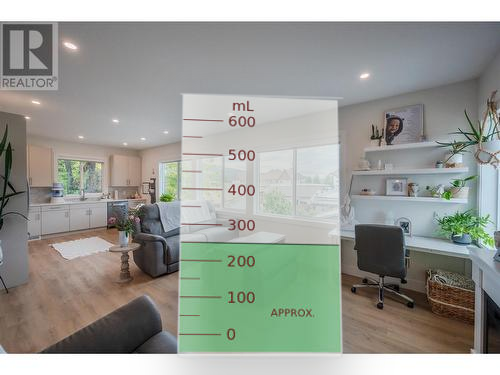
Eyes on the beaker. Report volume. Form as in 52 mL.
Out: 250 mL
